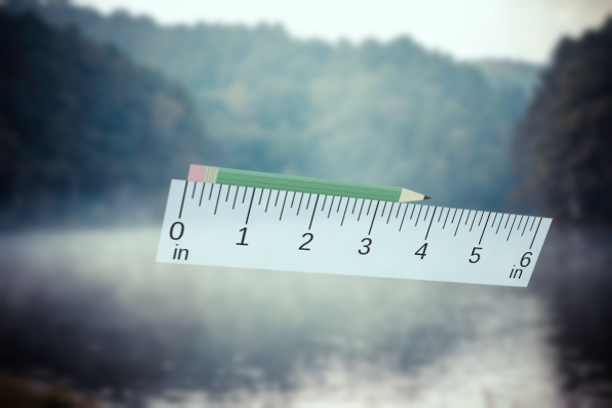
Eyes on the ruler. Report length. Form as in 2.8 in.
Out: 3.875 in
